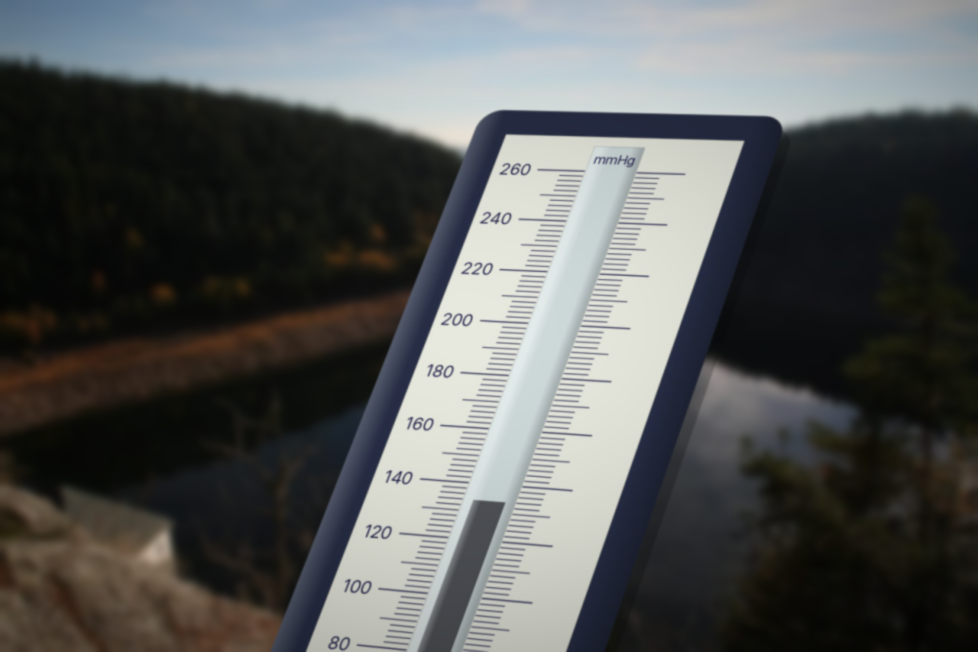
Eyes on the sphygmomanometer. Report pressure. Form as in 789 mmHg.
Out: 134 mmHg
